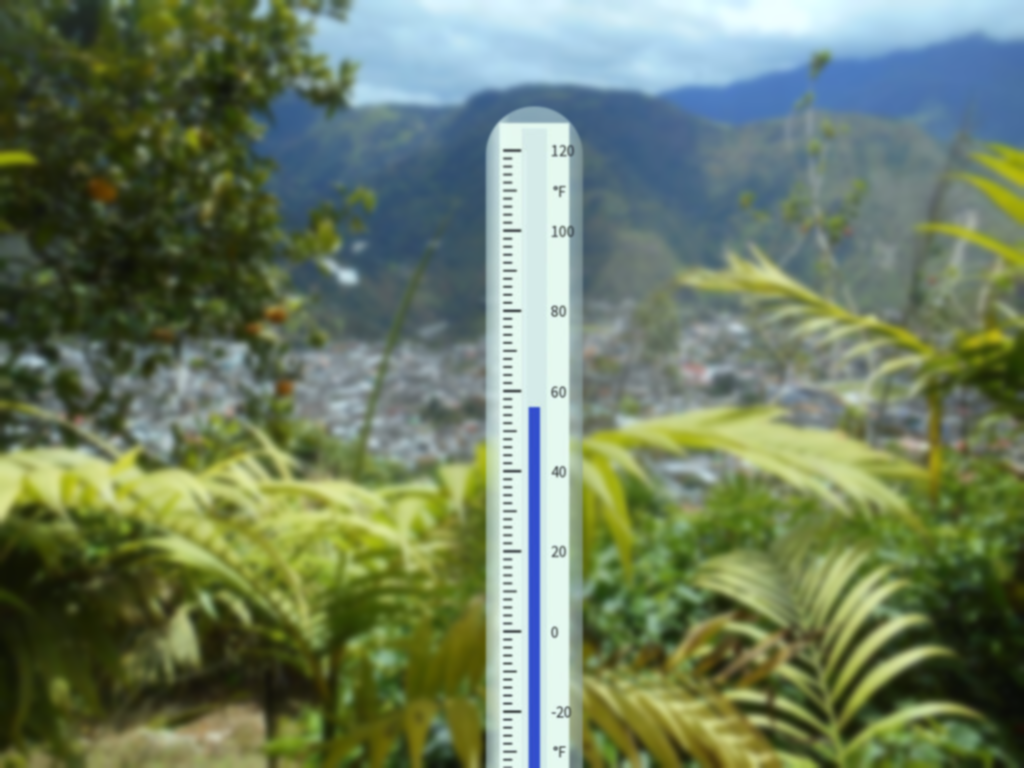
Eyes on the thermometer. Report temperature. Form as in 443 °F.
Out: 56 °F
